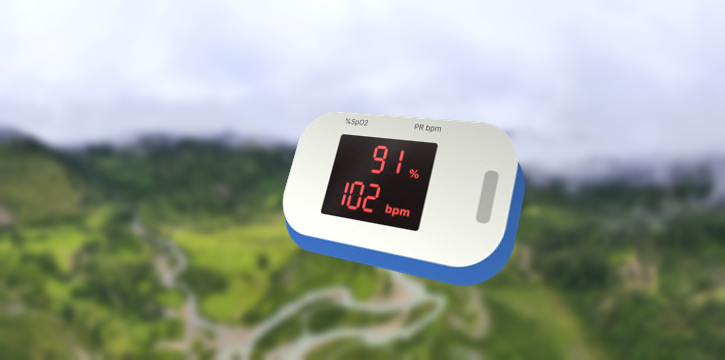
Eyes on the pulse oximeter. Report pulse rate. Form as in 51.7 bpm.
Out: 102 bpm
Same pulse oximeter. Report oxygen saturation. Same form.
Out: 91 %
